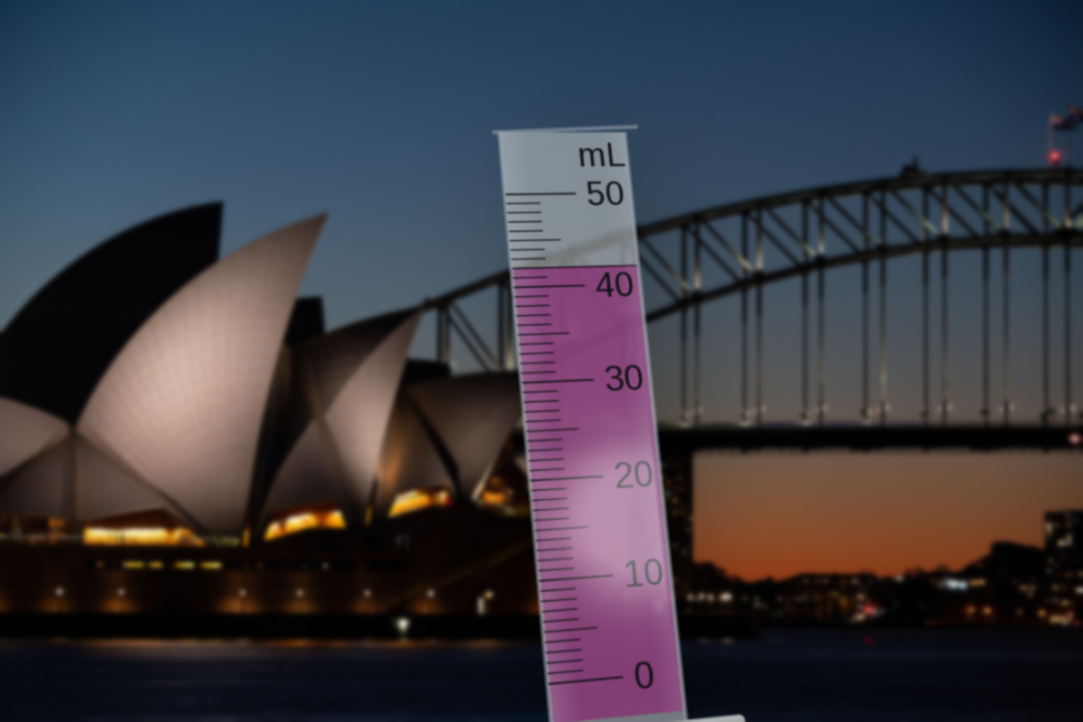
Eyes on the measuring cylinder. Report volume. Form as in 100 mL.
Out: 42 mL
